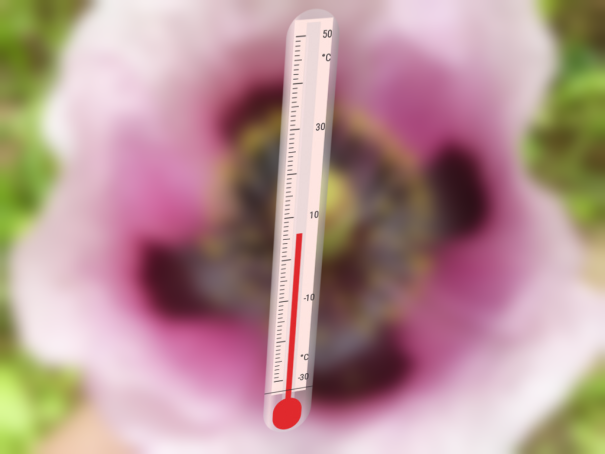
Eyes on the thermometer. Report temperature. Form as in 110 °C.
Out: 6 °C
